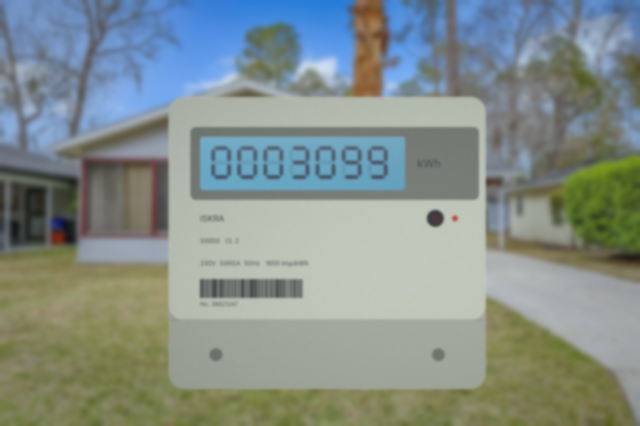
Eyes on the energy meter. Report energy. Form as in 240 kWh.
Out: 3099 kWh
